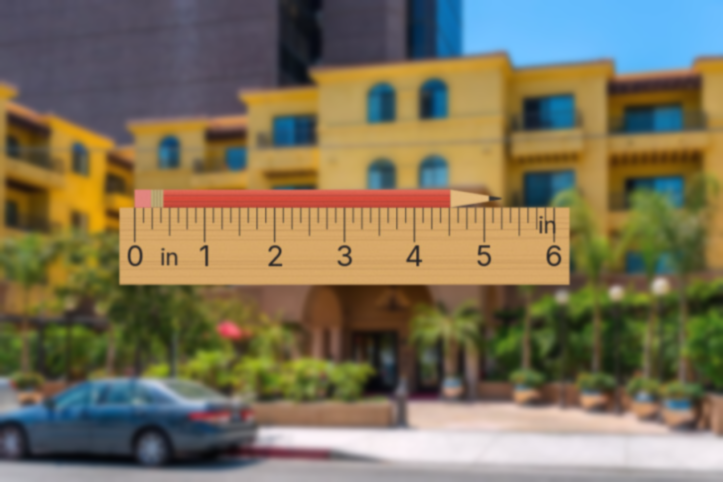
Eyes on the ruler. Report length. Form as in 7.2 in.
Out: 5.25 in
